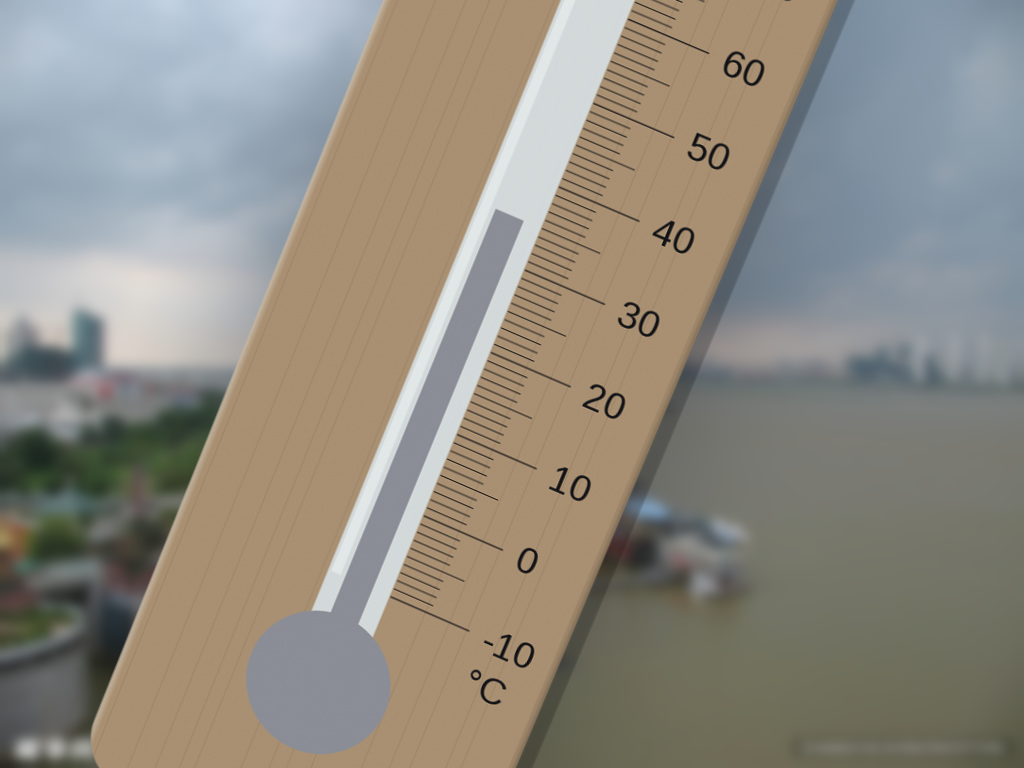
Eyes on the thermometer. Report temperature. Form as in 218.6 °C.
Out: 35 °C
